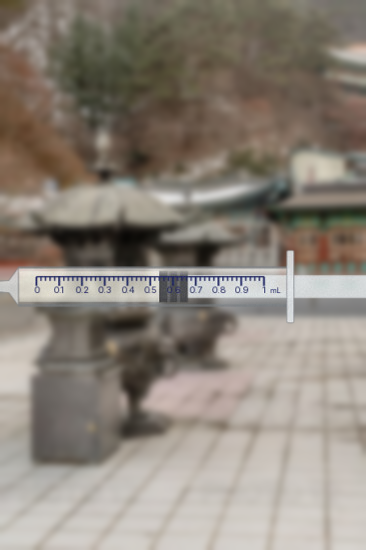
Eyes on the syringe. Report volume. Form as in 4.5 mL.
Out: 0.54 mL
